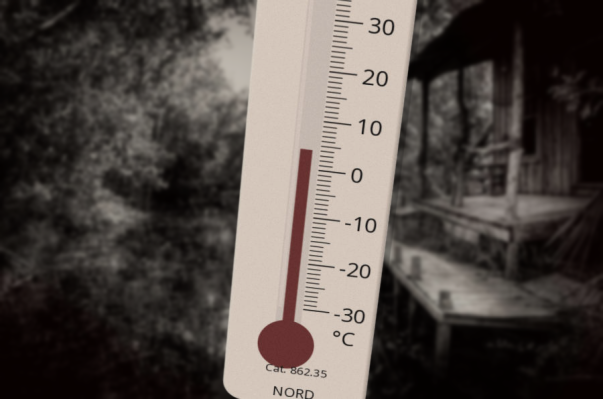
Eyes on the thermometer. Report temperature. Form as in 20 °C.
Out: 4 °C
